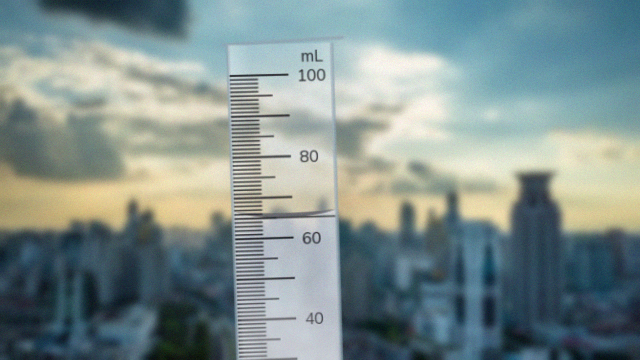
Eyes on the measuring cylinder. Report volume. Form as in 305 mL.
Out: 65 mL
